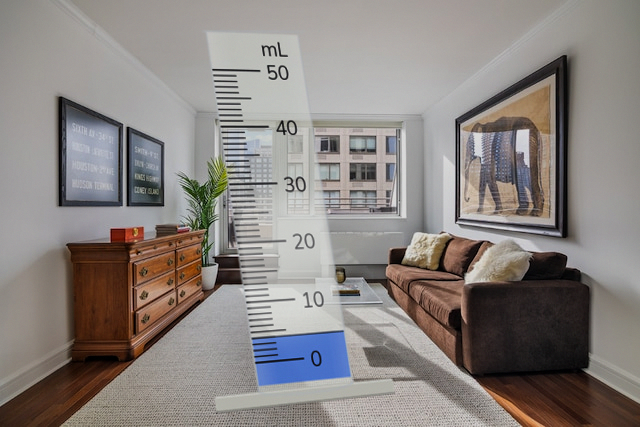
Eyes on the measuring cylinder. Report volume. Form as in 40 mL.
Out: 4 mL
